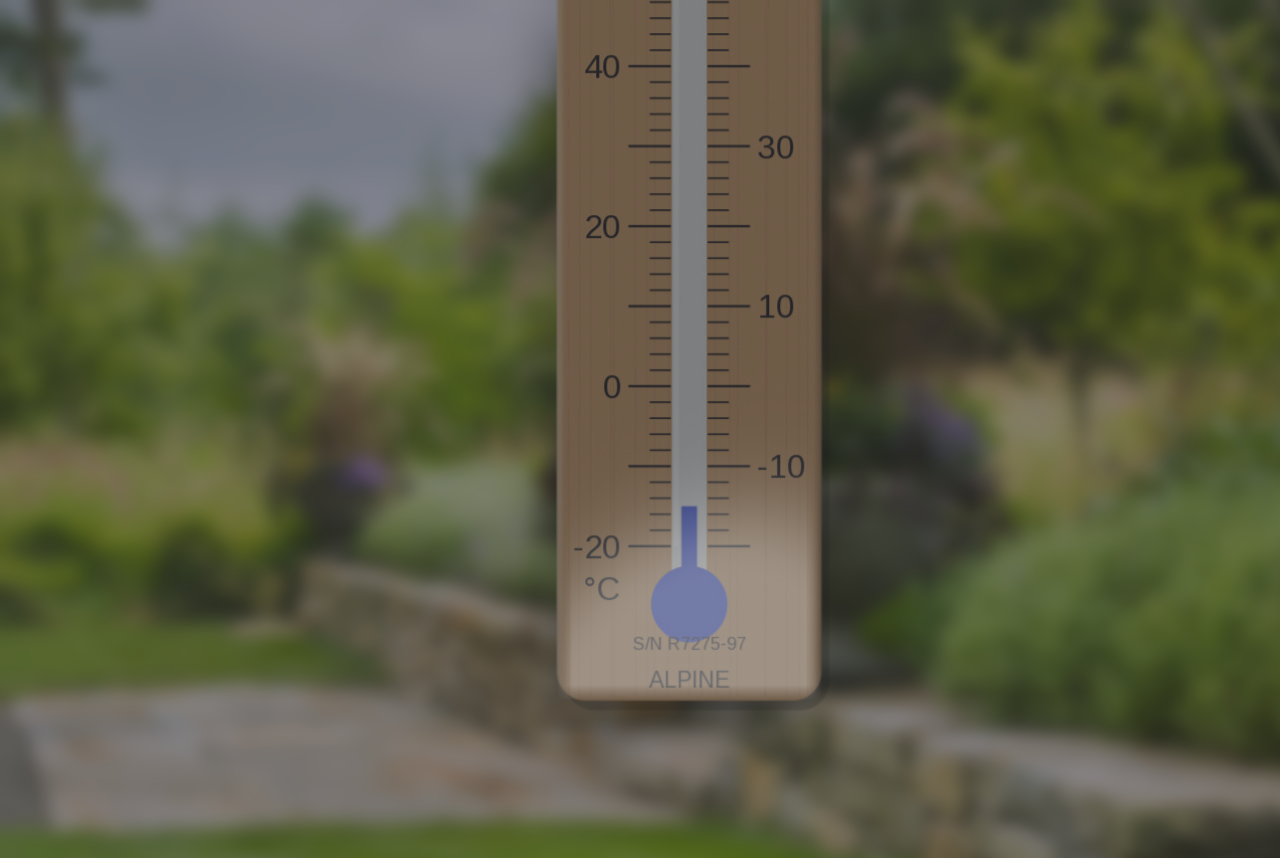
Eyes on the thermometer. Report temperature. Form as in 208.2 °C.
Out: -15 °C
